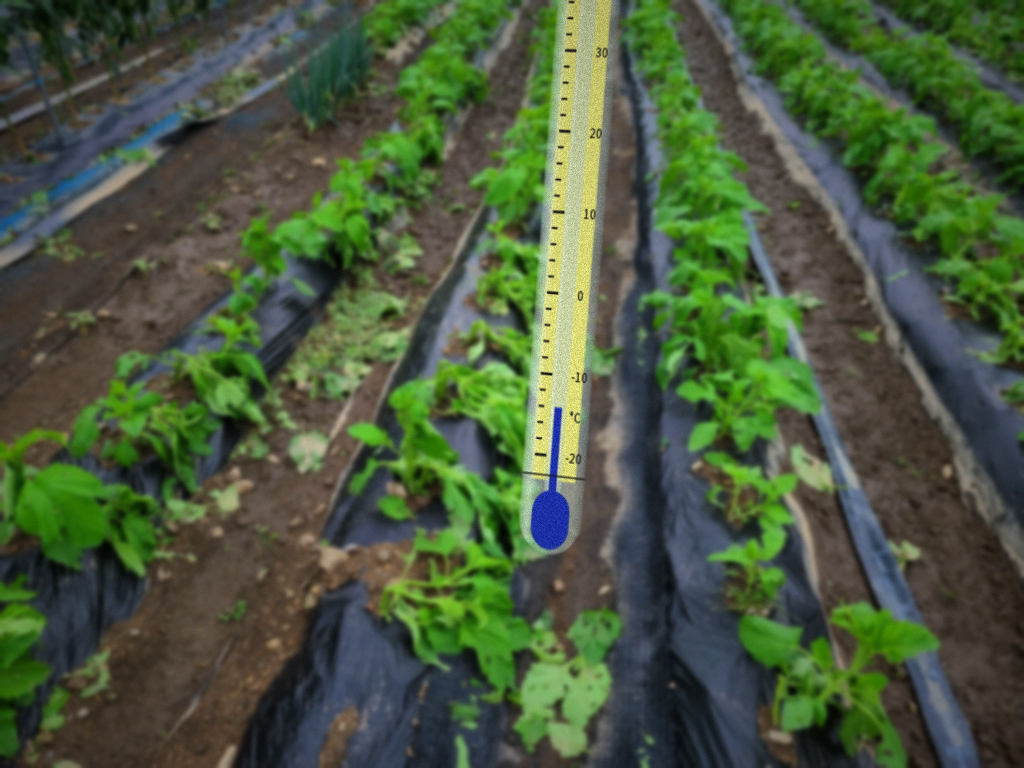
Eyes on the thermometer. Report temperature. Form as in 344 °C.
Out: -14 °C
